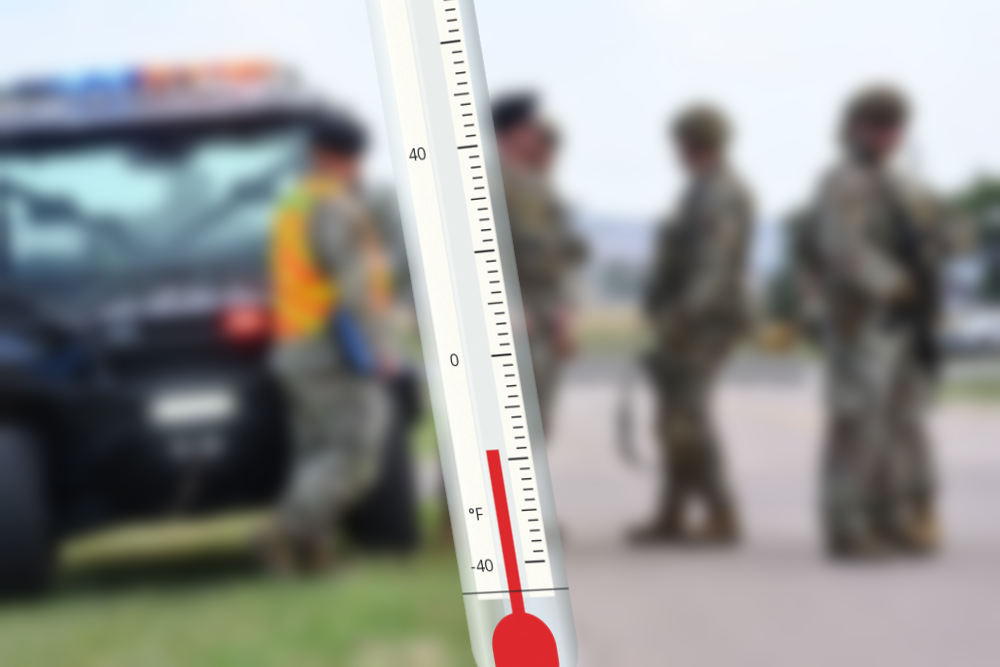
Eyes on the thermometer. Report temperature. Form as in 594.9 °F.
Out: -18 °F
